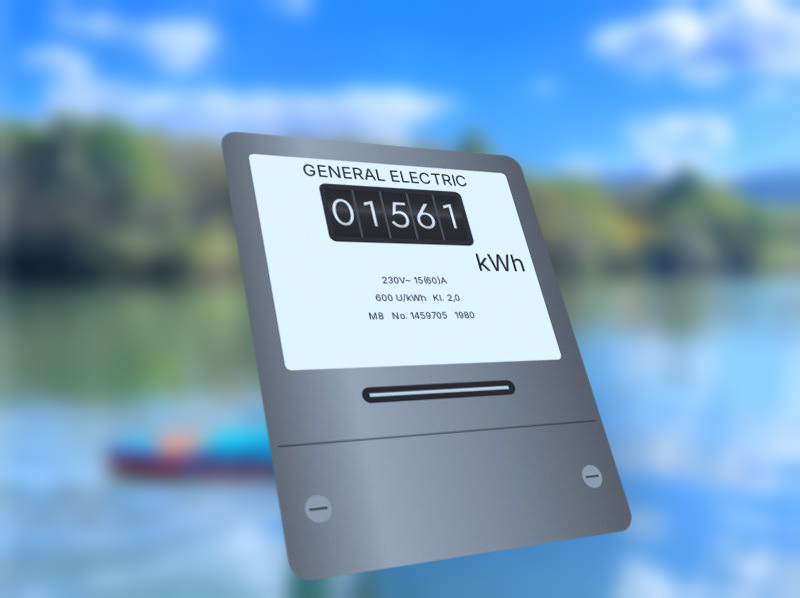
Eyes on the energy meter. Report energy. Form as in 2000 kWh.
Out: 1561 kWh
